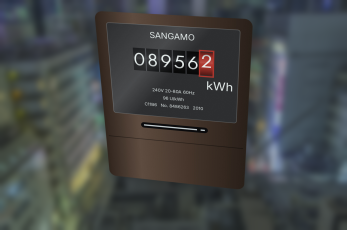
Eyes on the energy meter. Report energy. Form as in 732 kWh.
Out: 8956.2 kWh
